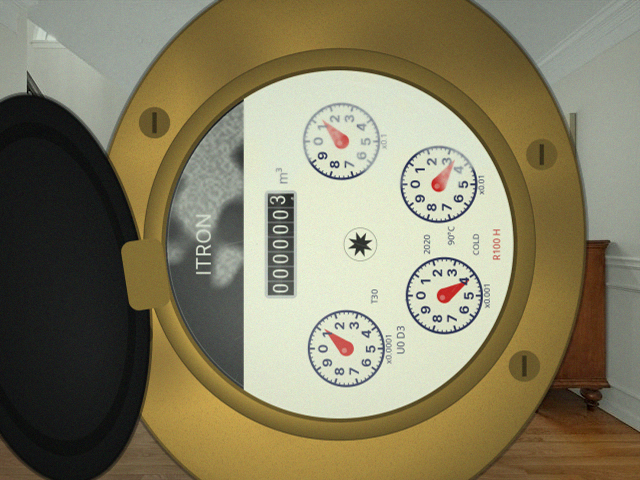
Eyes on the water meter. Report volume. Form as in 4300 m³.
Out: 3.1341 m³
